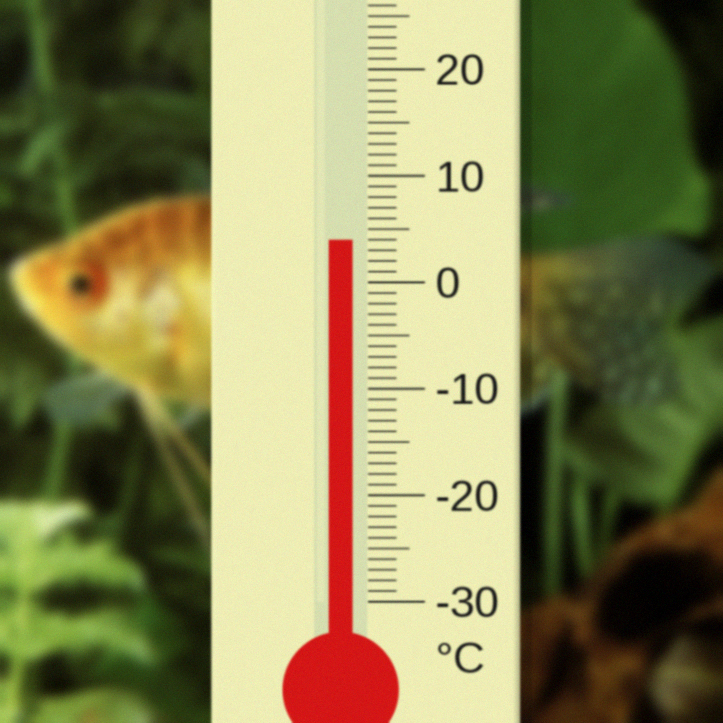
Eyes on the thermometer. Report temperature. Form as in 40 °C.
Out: 4 °C
